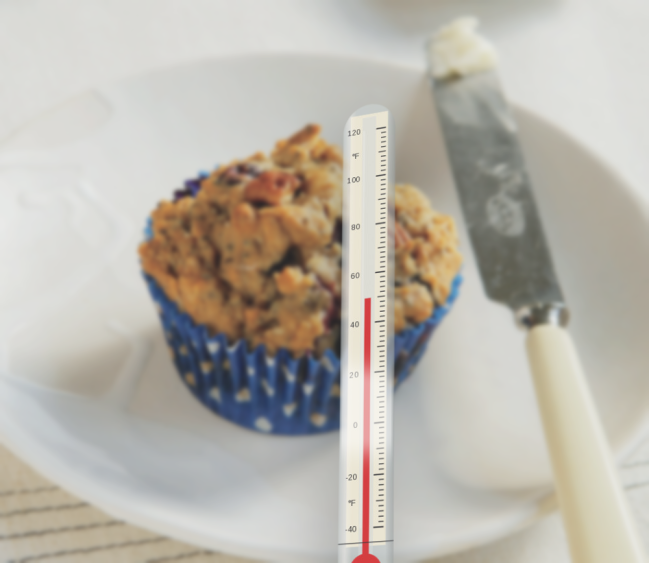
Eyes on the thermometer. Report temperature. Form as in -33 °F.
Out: 50 °F
